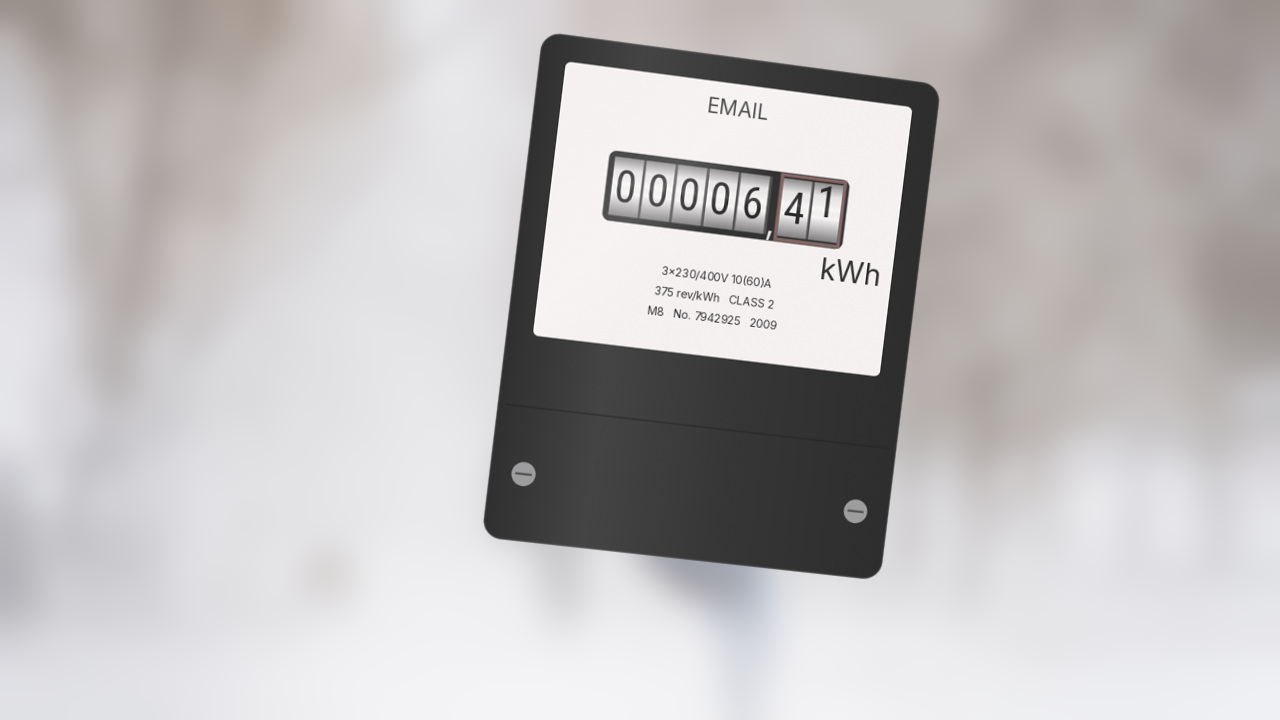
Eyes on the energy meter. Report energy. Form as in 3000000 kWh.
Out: 6.41 kWh
